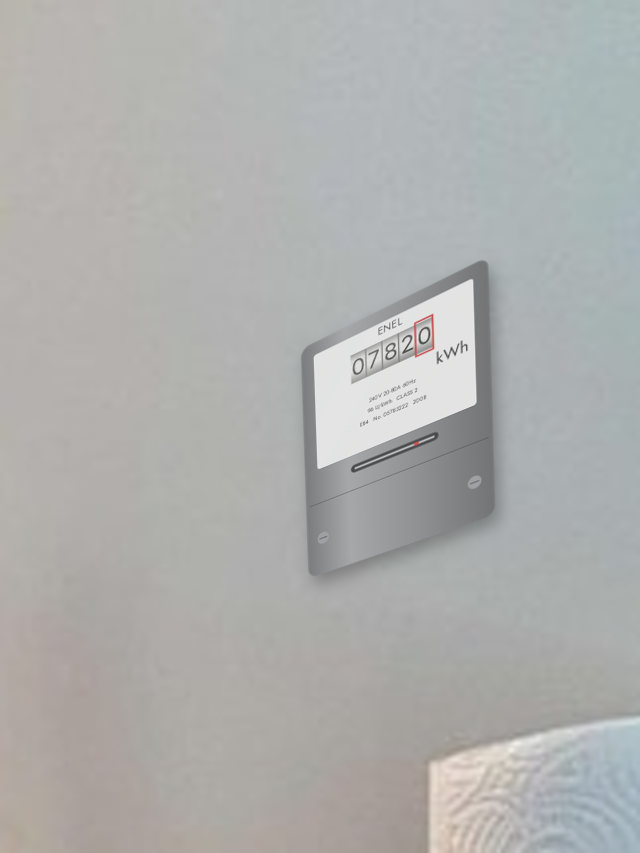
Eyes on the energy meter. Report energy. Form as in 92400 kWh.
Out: 782.0 kWh
